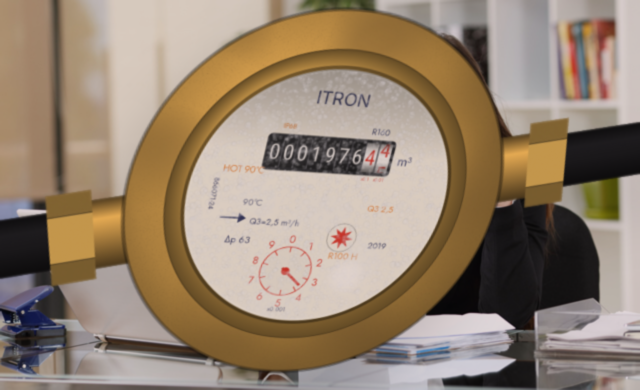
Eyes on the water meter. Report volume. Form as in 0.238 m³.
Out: 1976.443 m³
